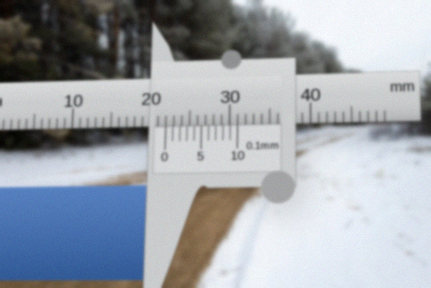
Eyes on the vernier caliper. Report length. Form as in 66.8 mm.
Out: 22.0 mm
